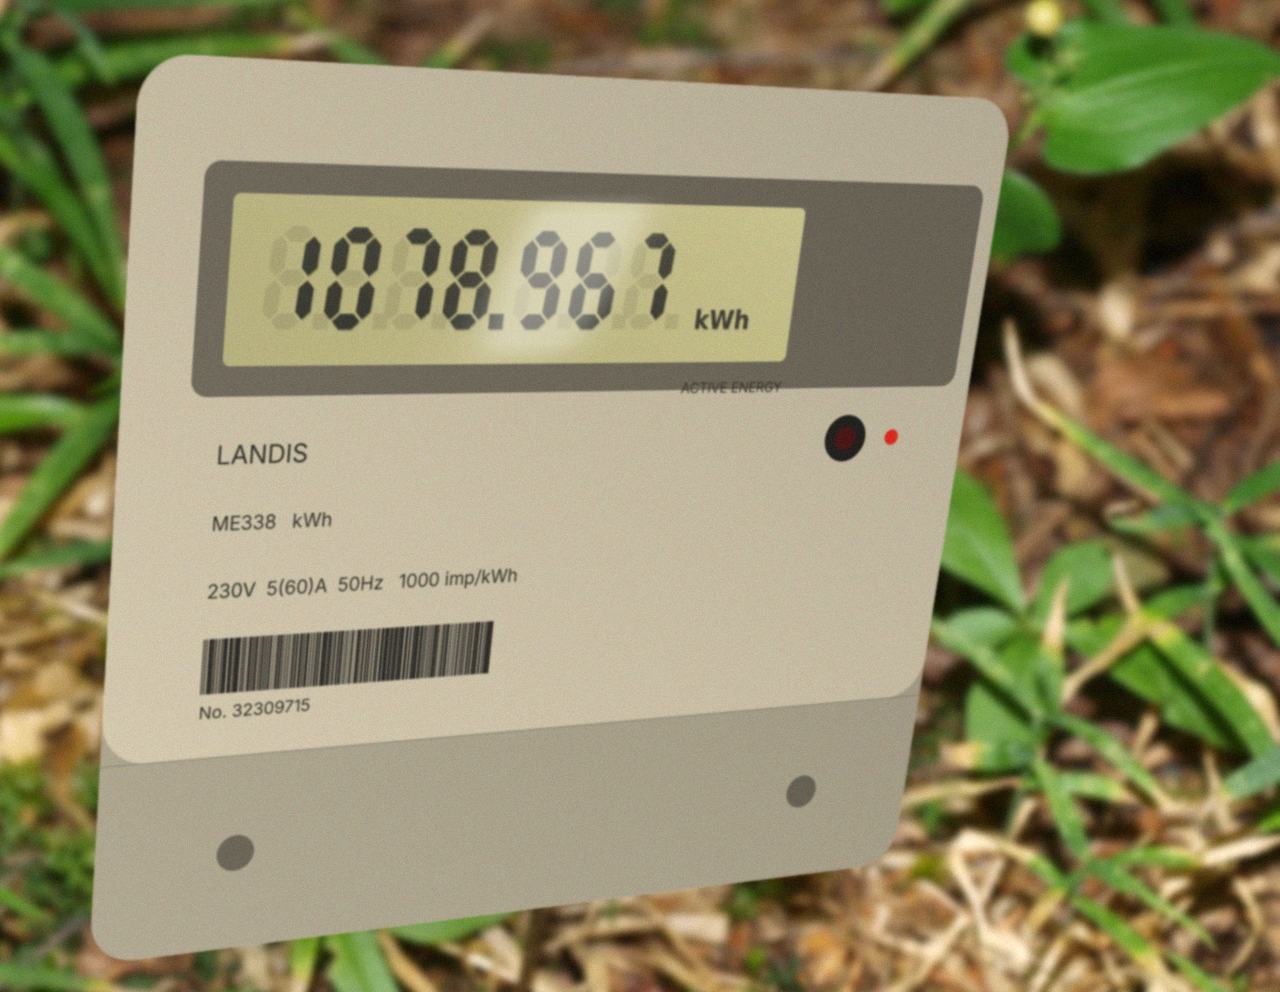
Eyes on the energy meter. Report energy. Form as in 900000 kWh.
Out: 1078.967 kWh
